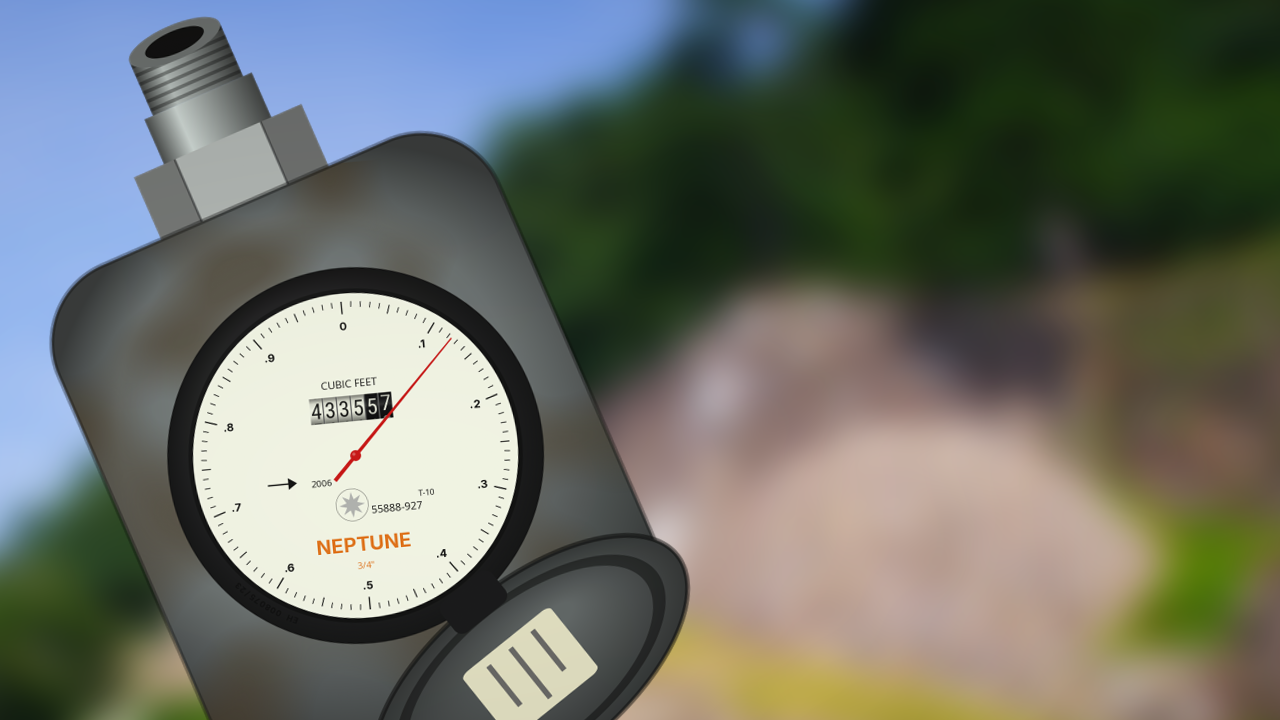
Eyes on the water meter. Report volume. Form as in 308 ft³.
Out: 433557.12 ft³
